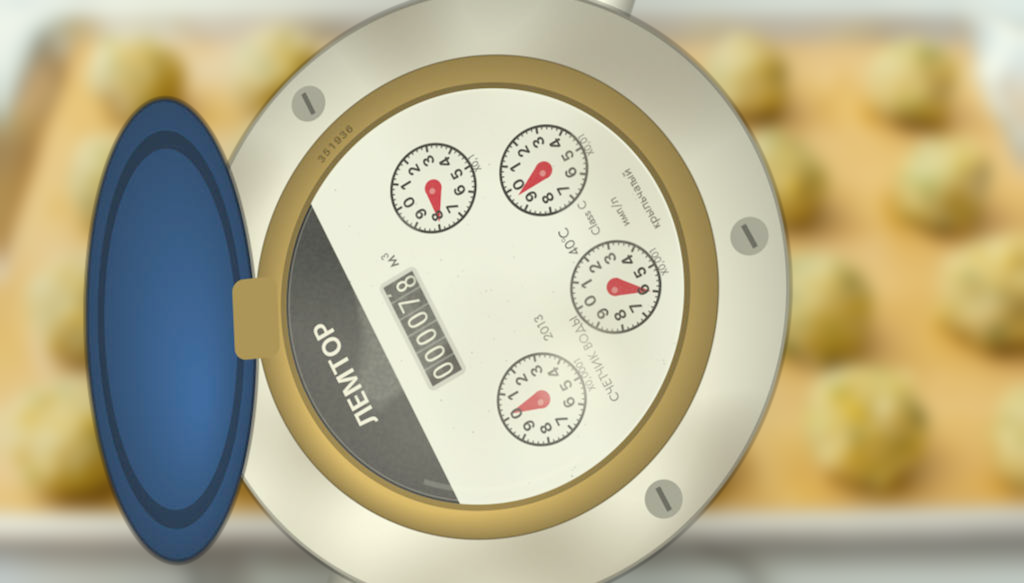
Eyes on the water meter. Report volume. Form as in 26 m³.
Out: 77.7960 m³
